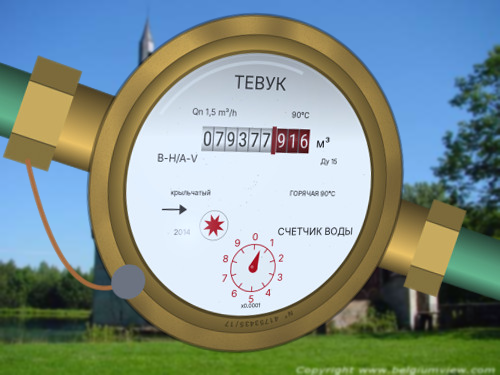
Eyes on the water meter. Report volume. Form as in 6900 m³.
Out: 79377.9160 m³
